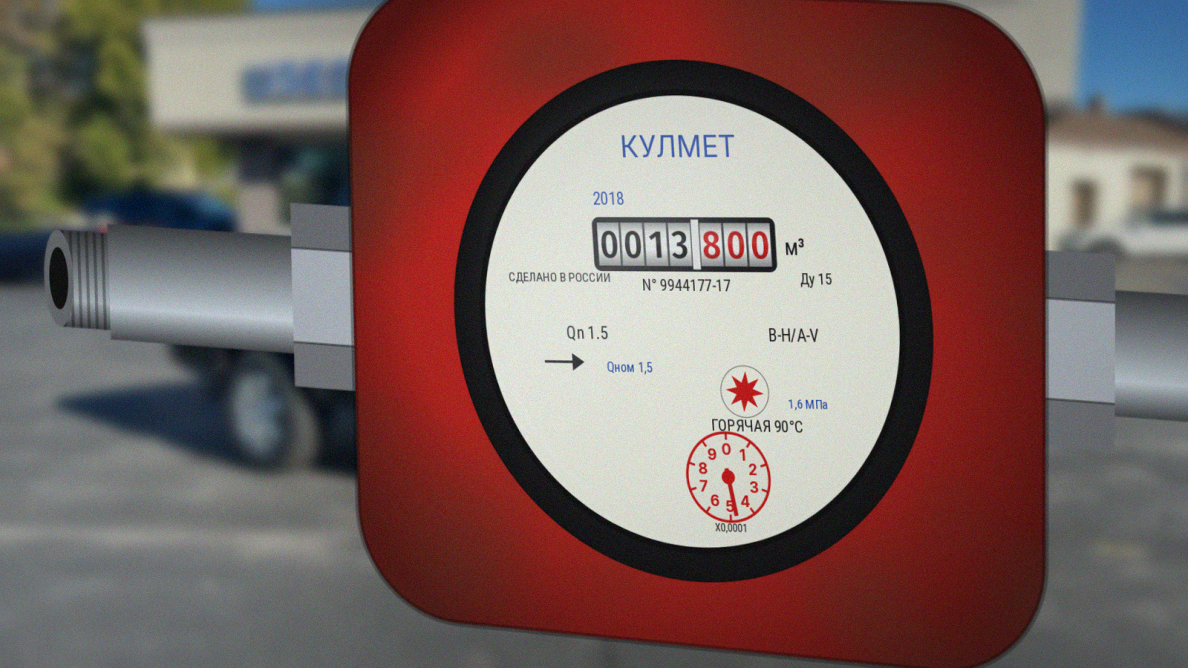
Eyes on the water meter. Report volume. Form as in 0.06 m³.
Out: 13.8004 m³
